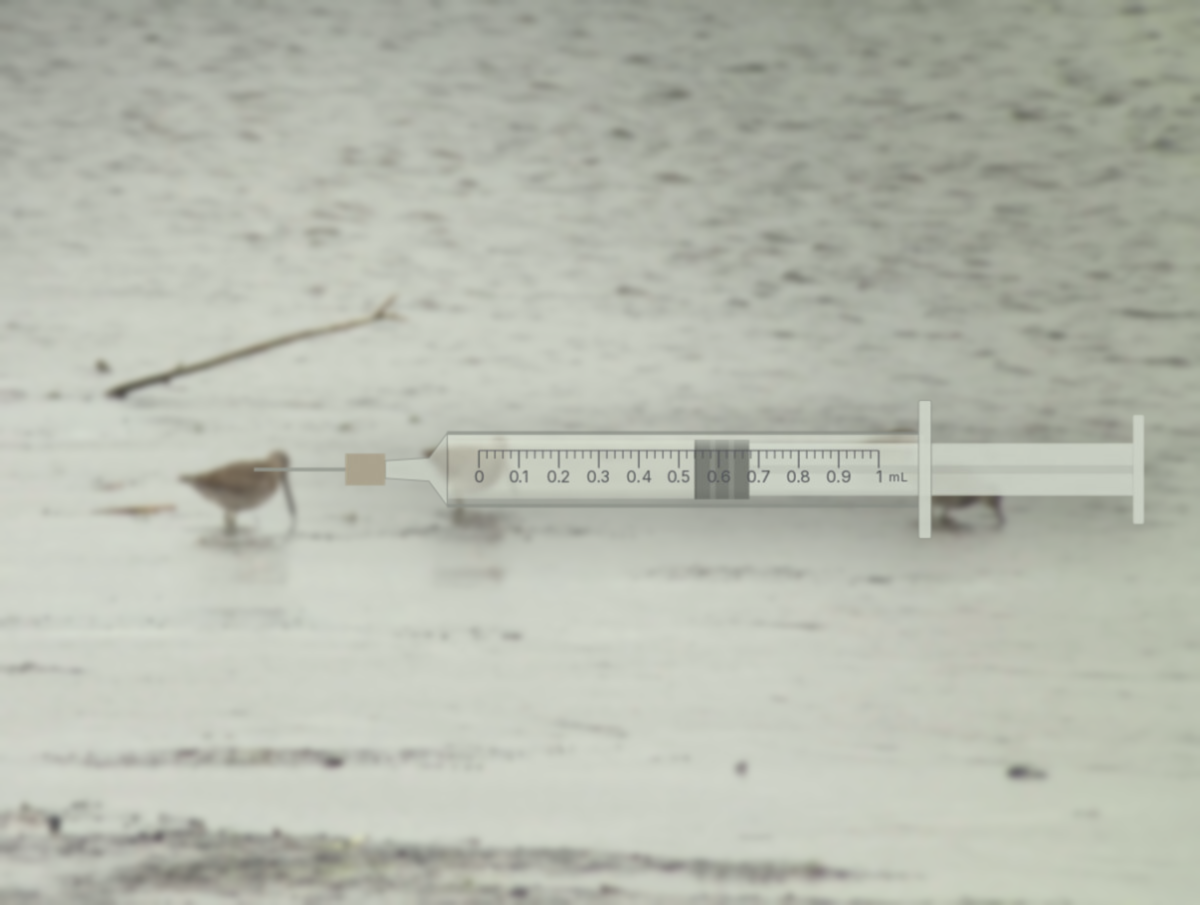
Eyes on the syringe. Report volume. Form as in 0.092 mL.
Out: 0.54 mL
